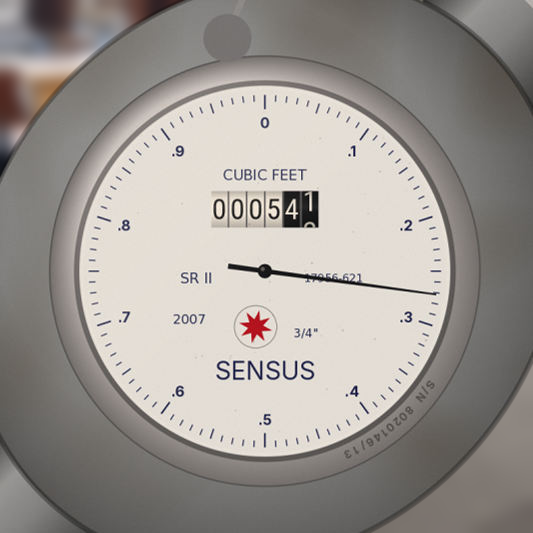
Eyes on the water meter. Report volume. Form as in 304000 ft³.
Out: 541.27 ft³
